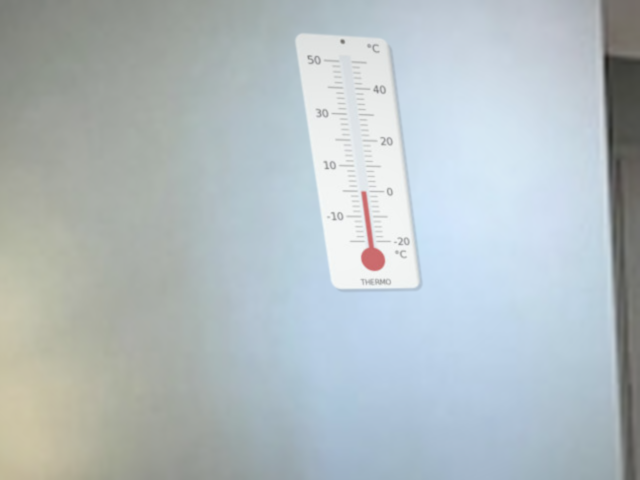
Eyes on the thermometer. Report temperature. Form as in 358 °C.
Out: 0 °C
